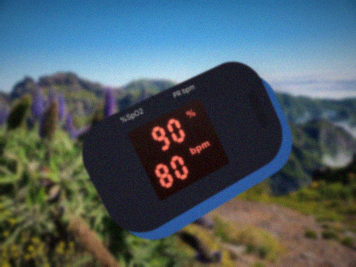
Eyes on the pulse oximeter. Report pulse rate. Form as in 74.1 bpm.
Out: 80 bpm
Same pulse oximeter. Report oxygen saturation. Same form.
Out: 90 %
